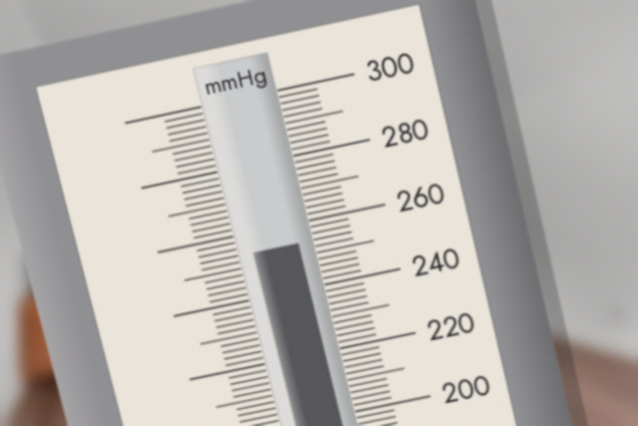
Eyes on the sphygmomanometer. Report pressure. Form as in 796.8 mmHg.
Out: 254 mmHg
